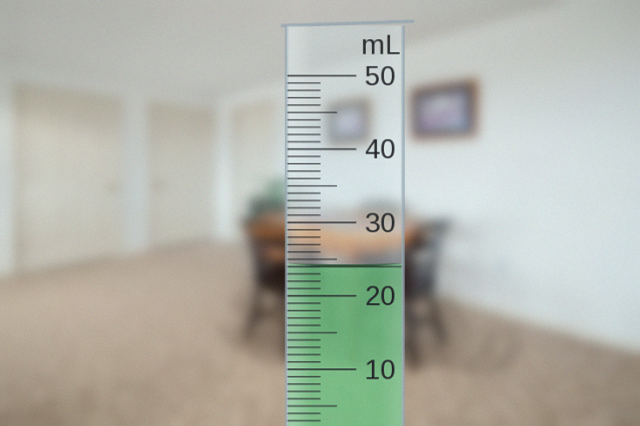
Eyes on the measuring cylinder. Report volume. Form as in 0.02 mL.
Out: 24 mL
